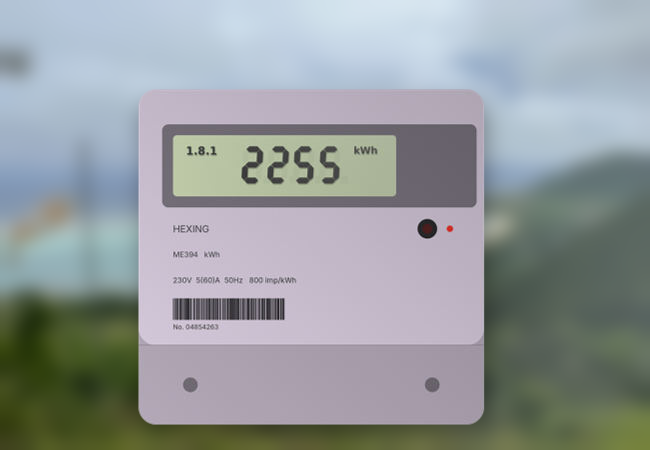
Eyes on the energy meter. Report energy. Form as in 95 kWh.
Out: 2255 kWh
